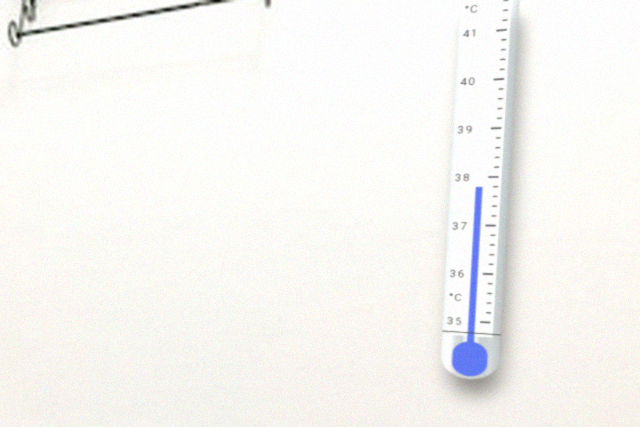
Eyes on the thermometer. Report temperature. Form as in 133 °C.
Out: 37.8 °C
